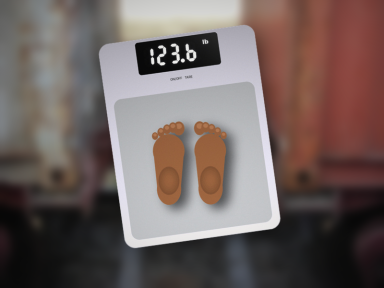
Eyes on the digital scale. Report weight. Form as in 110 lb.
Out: 123.6 lb
